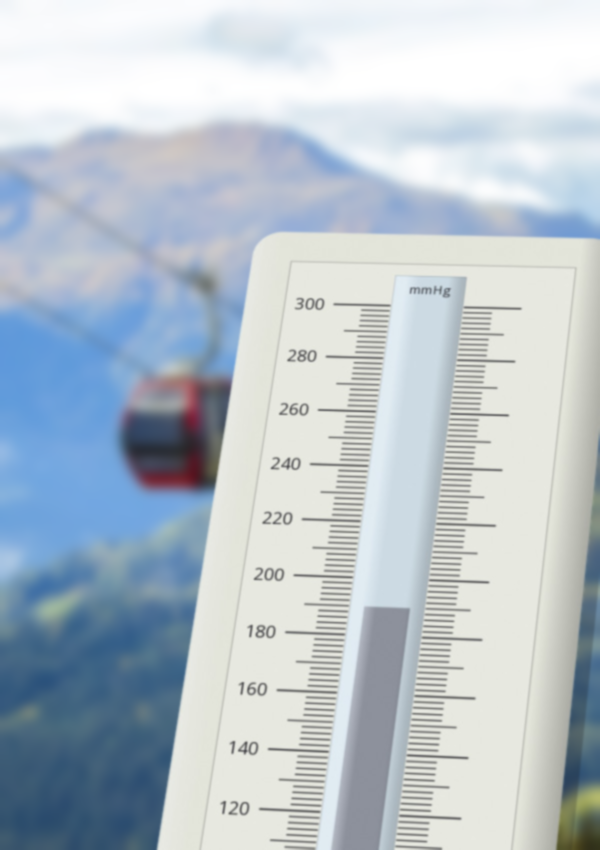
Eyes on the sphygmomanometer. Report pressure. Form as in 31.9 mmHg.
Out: 190 mmHg
